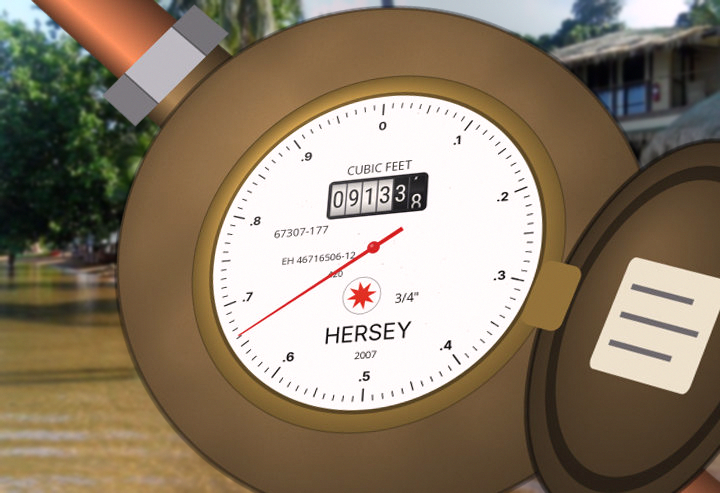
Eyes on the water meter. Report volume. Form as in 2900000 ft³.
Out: 91337.66 ft³
